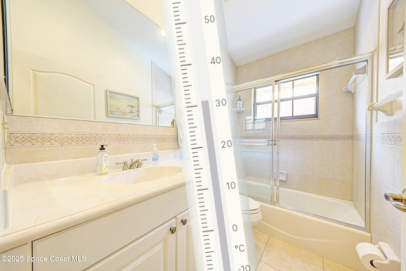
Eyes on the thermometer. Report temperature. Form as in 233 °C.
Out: 31 °C
